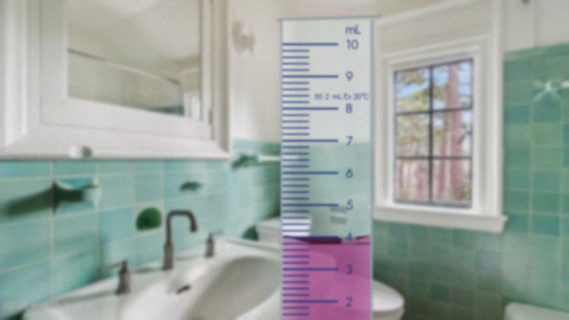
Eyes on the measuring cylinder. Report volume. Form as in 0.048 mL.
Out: 3.8 mL
